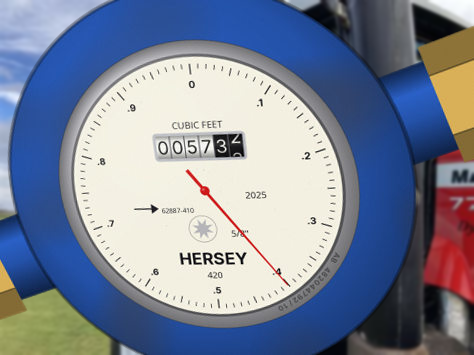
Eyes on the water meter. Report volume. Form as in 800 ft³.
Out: 5732.40 ft³
